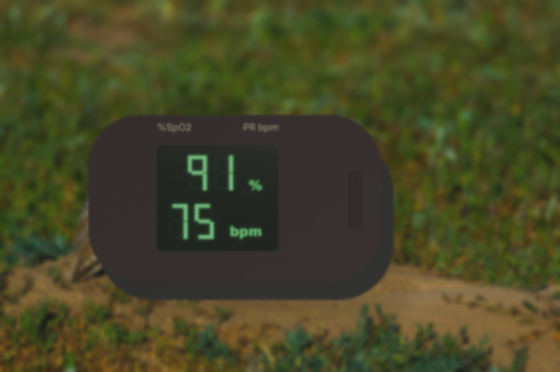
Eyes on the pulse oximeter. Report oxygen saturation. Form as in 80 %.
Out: 91 %
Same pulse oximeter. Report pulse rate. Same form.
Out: 75 bpm
